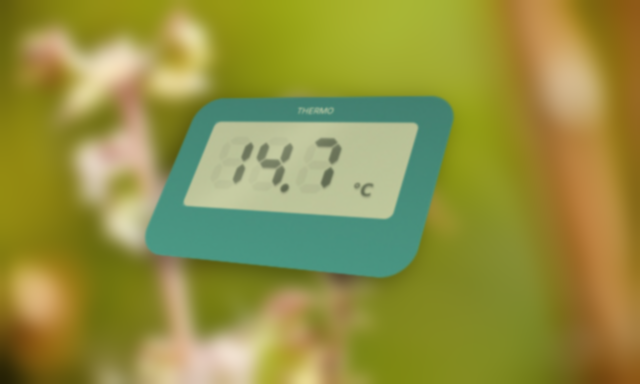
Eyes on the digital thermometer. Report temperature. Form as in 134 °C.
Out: 14.7 °C
